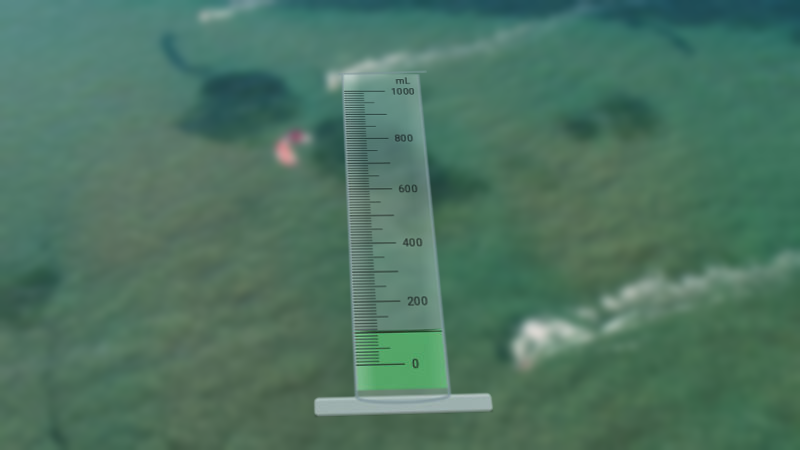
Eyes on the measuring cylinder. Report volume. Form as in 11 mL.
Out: 100 mL
